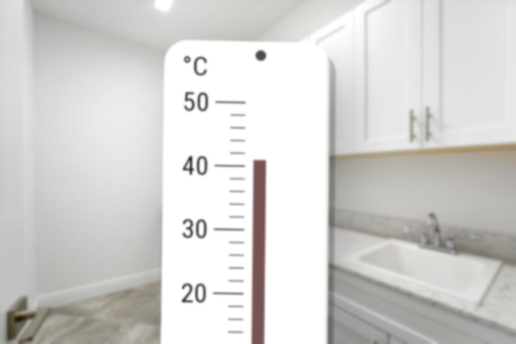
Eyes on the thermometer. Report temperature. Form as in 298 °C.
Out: 41 °C
